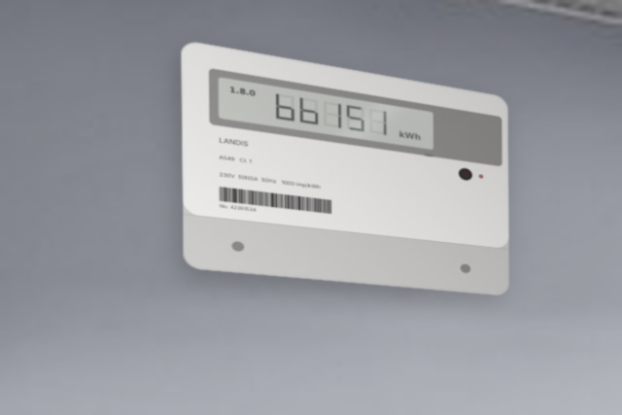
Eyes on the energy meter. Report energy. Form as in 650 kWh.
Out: 66151 kWh
